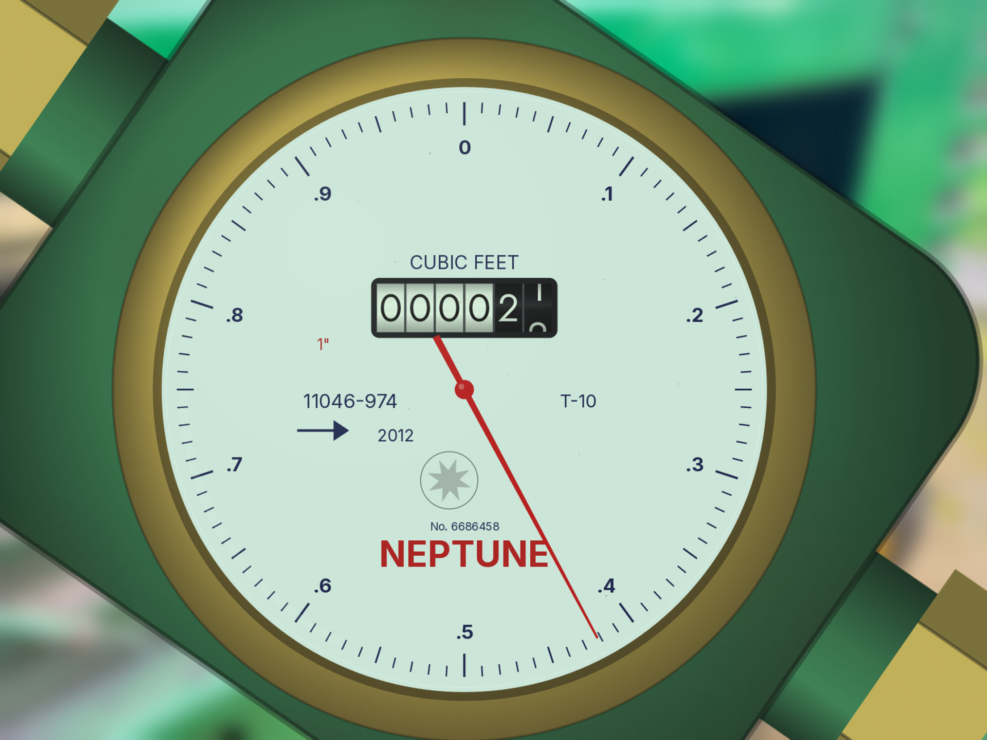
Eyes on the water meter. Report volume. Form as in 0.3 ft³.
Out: 21.42 ft³
